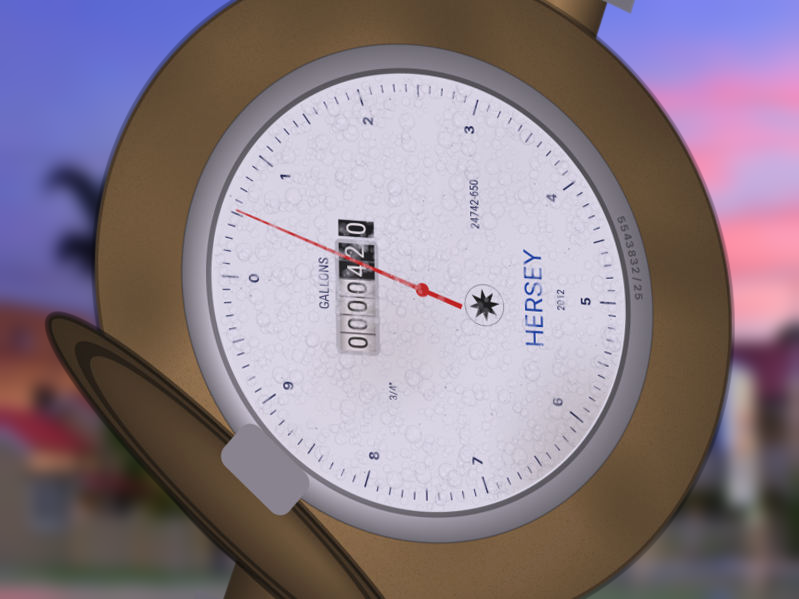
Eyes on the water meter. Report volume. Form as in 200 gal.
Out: 420.5 gal
